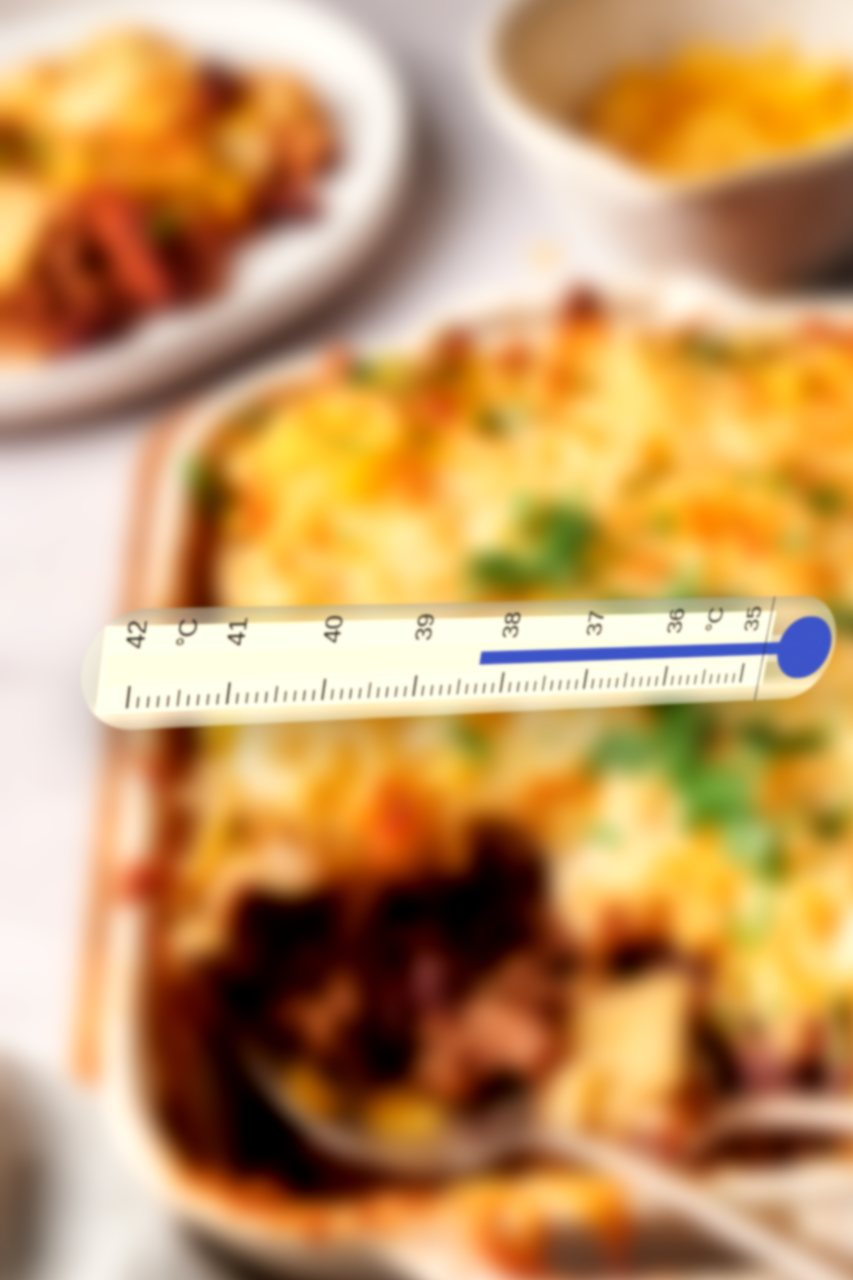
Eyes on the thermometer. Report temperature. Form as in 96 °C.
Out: 38.3 °C
